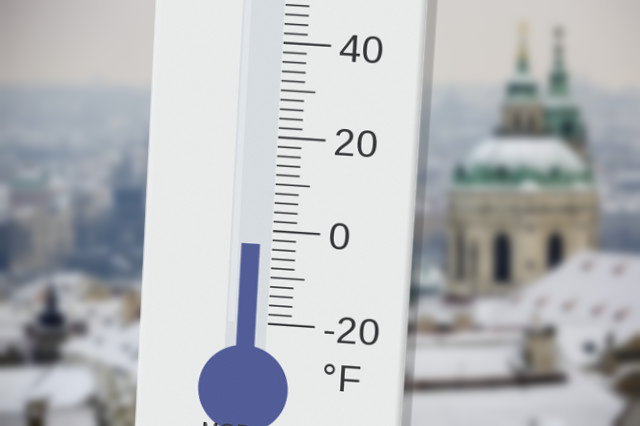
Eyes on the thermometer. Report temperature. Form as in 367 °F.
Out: -3 °F
